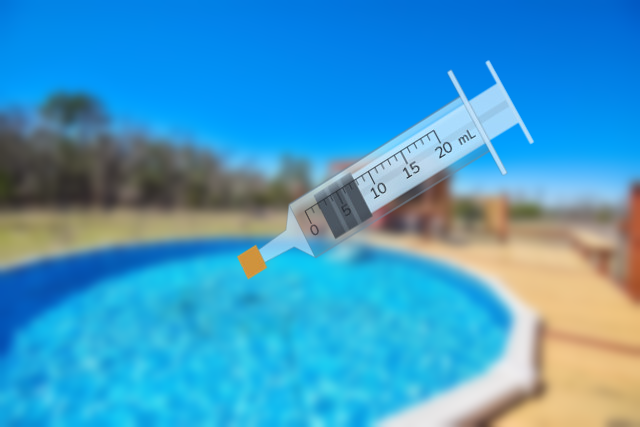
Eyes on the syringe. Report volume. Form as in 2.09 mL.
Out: 2 mL
